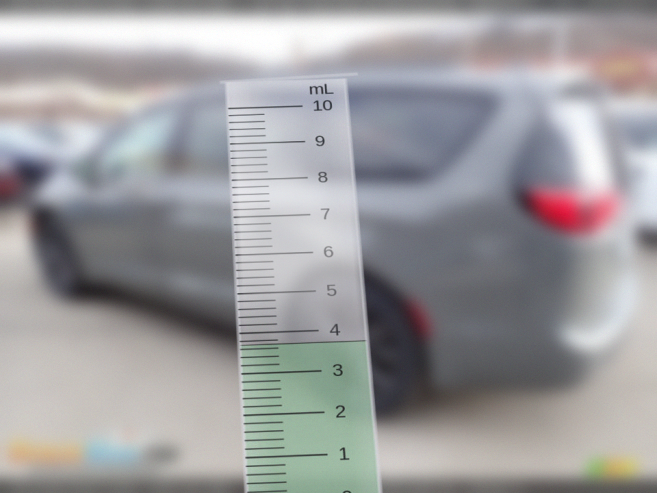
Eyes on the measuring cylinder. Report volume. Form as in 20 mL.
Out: 3.7 mL
